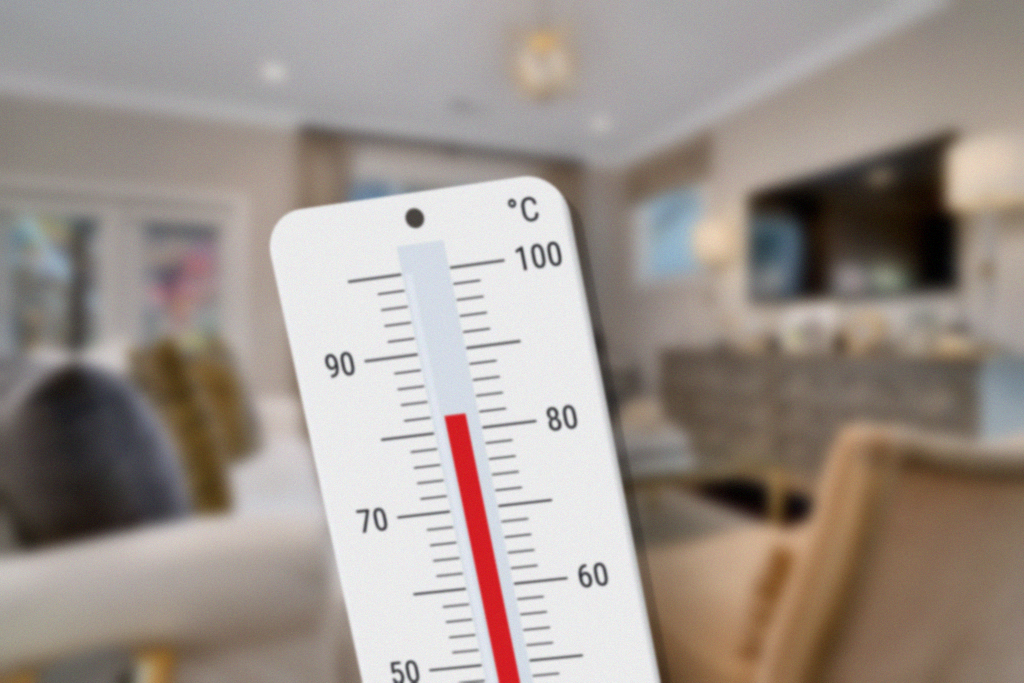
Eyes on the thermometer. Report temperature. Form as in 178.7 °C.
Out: 82 °C
